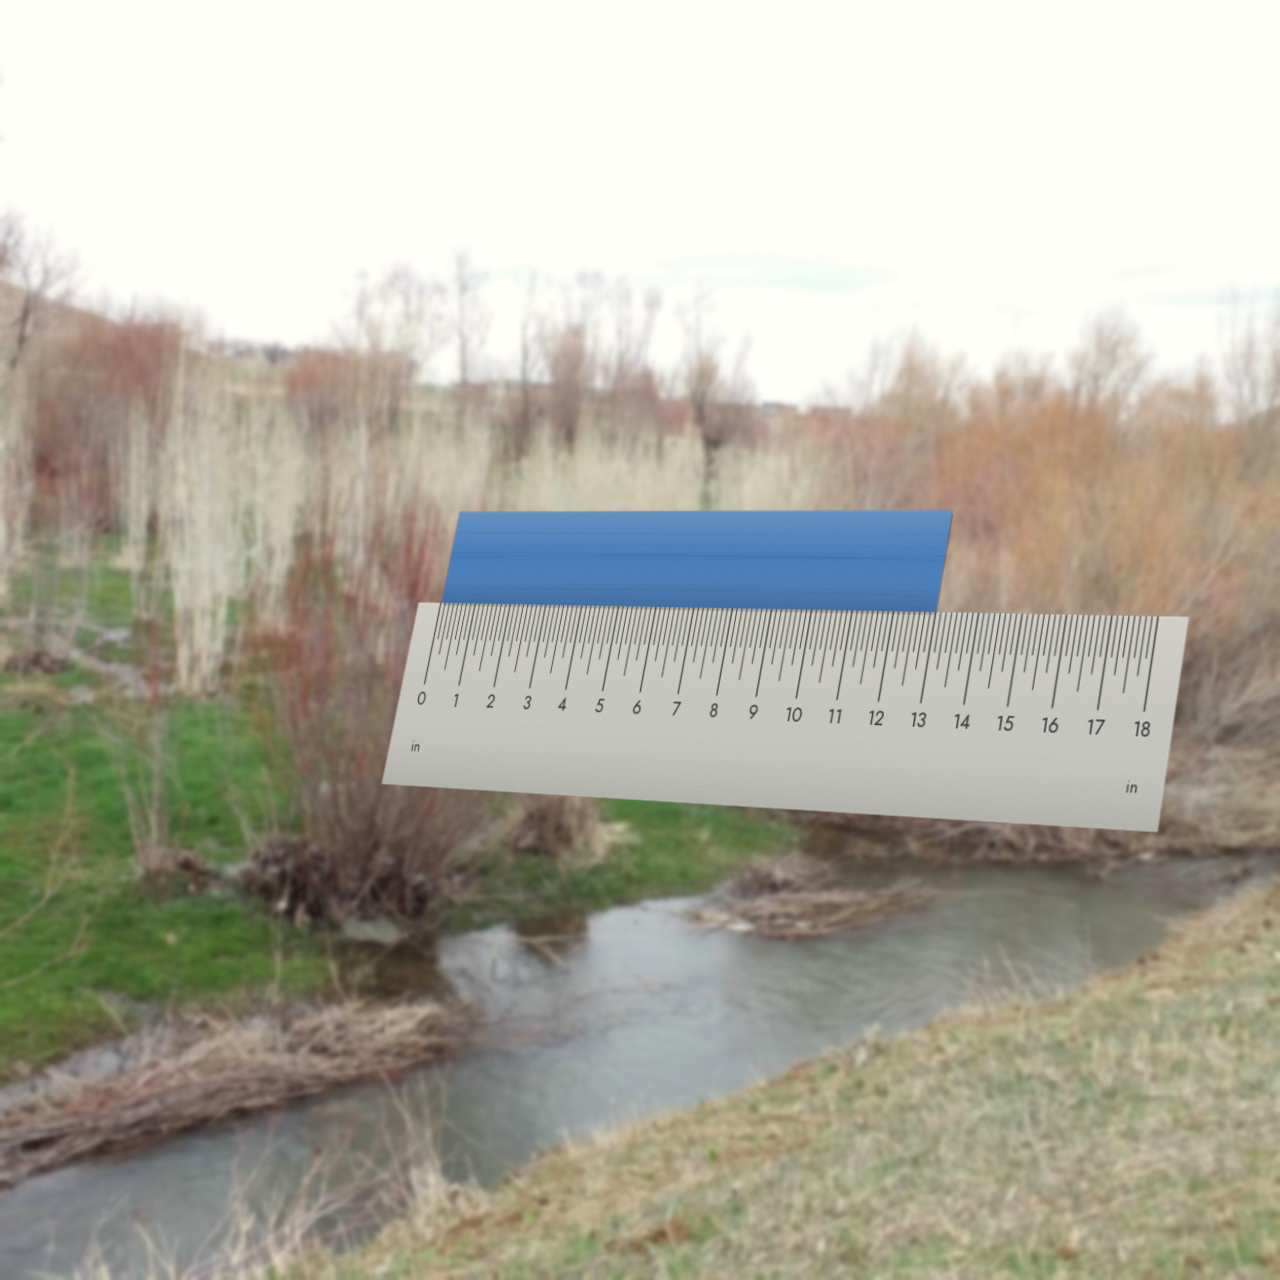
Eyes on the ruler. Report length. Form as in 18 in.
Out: 13 in
